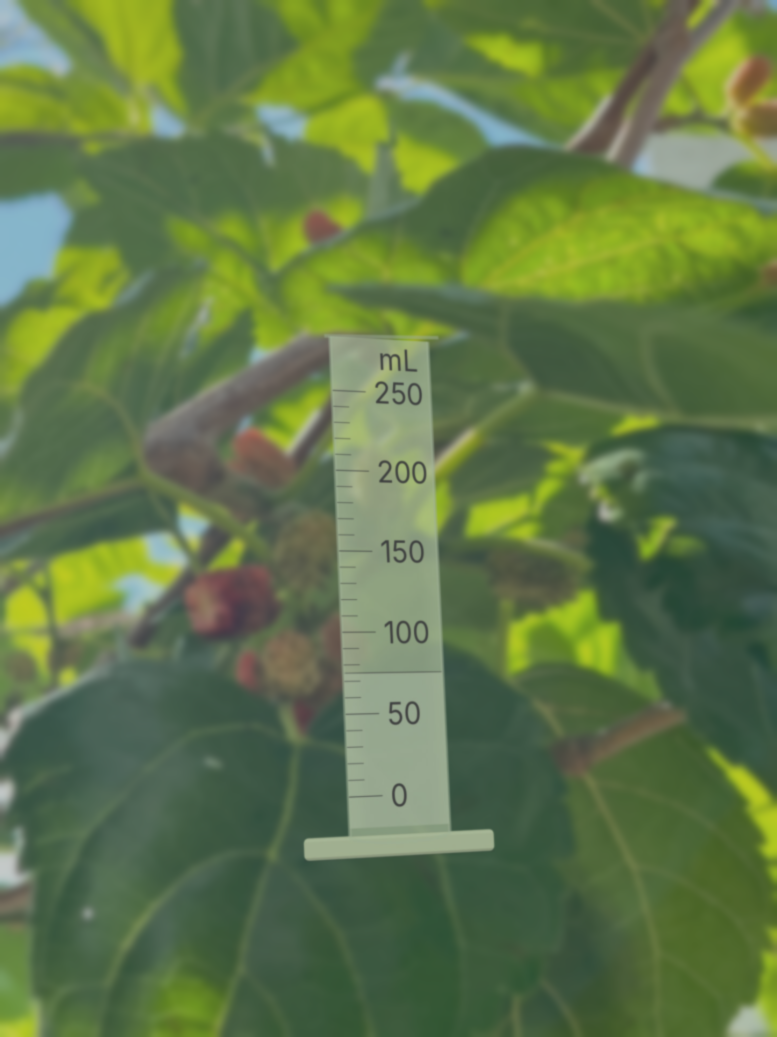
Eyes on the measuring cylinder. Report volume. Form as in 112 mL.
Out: 75 mL
